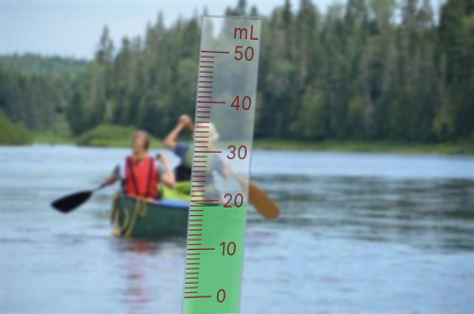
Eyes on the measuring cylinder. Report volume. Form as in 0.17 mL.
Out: 19 mL
